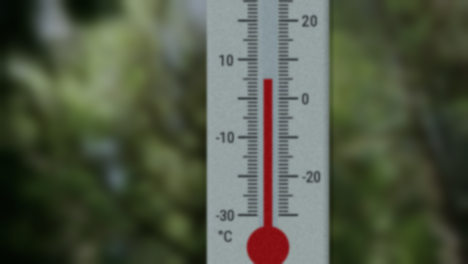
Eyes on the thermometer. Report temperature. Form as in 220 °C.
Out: 5 °C
